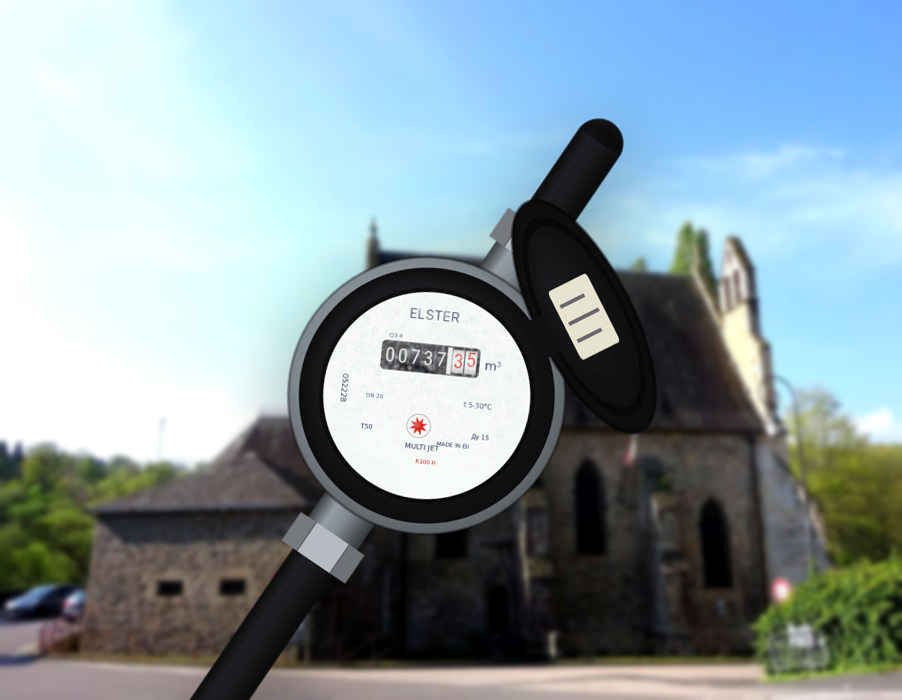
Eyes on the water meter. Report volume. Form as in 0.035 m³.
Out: 737.35 m³
